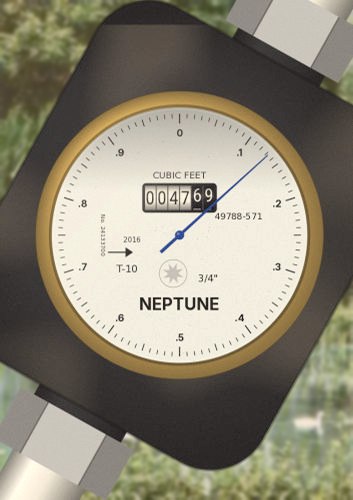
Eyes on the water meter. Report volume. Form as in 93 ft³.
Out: 4769.13 ft³
